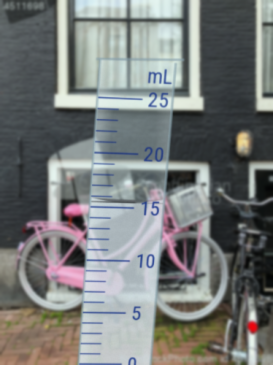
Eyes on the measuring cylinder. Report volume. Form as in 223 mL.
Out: 15.5 mL
